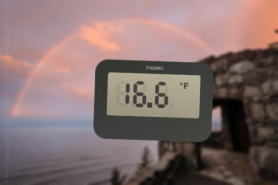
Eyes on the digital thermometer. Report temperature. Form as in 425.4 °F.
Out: 16.6 °F
